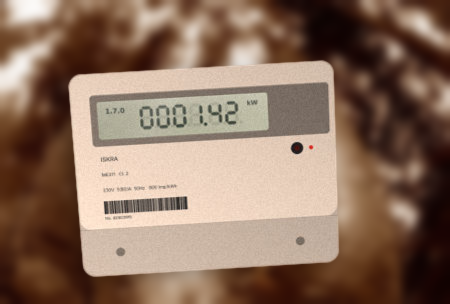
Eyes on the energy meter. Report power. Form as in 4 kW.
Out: 1.42 kW
